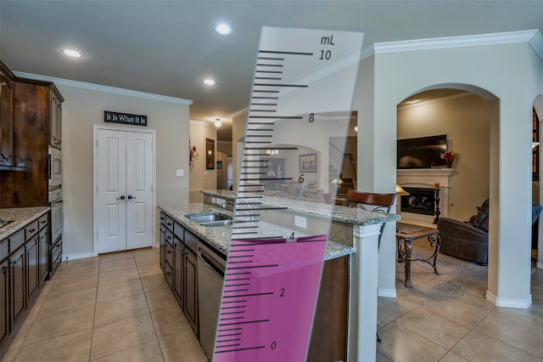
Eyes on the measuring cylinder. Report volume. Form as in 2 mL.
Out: 3.8 mL
